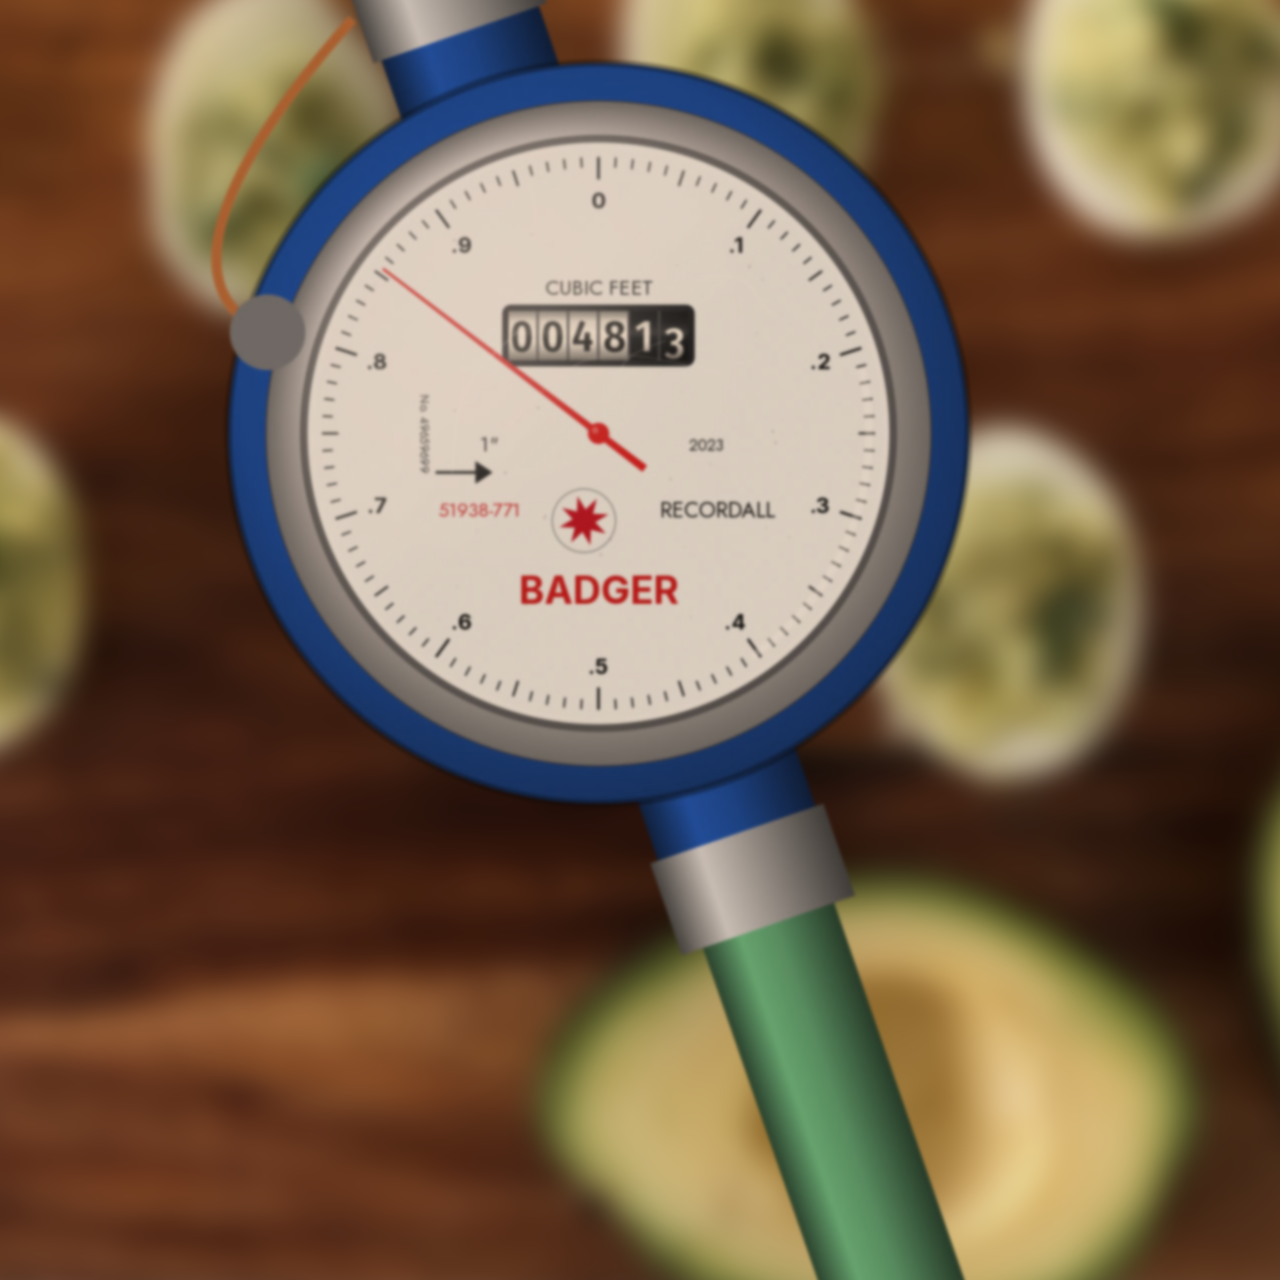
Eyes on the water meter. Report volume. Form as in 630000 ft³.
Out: 4812.85 ft³
